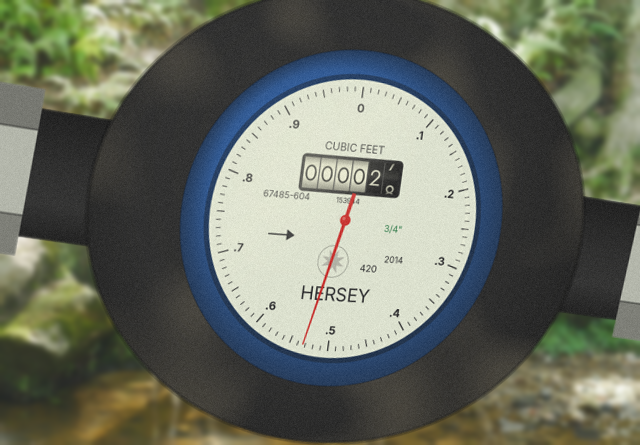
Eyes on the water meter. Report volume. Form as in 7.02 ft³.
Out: 27.53 ft³
